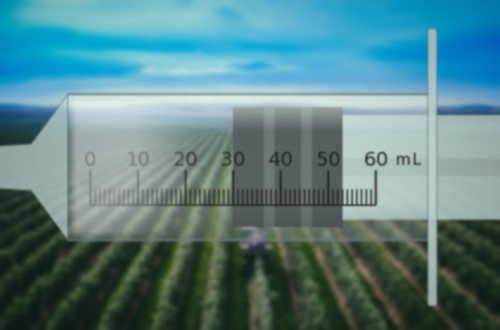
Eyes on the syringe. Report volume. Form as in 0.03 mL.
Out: 30 mL
